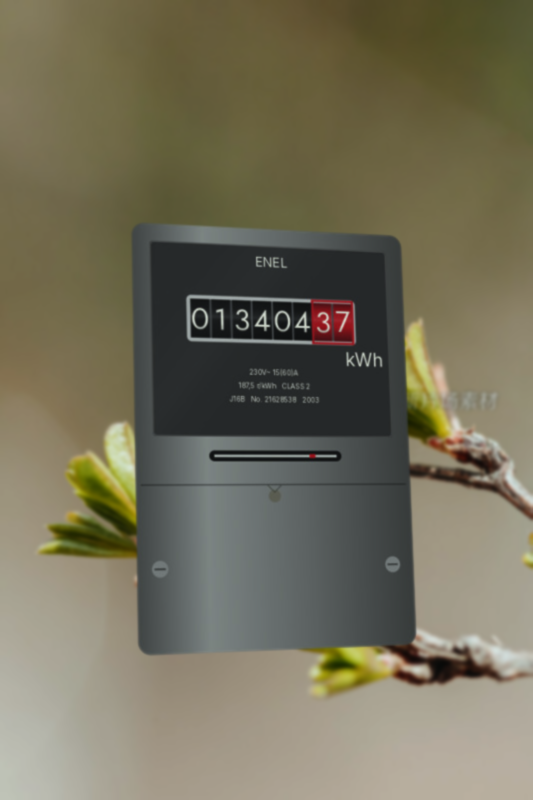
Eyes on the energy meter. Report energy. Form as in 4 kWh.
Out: 13404.37 kWh
